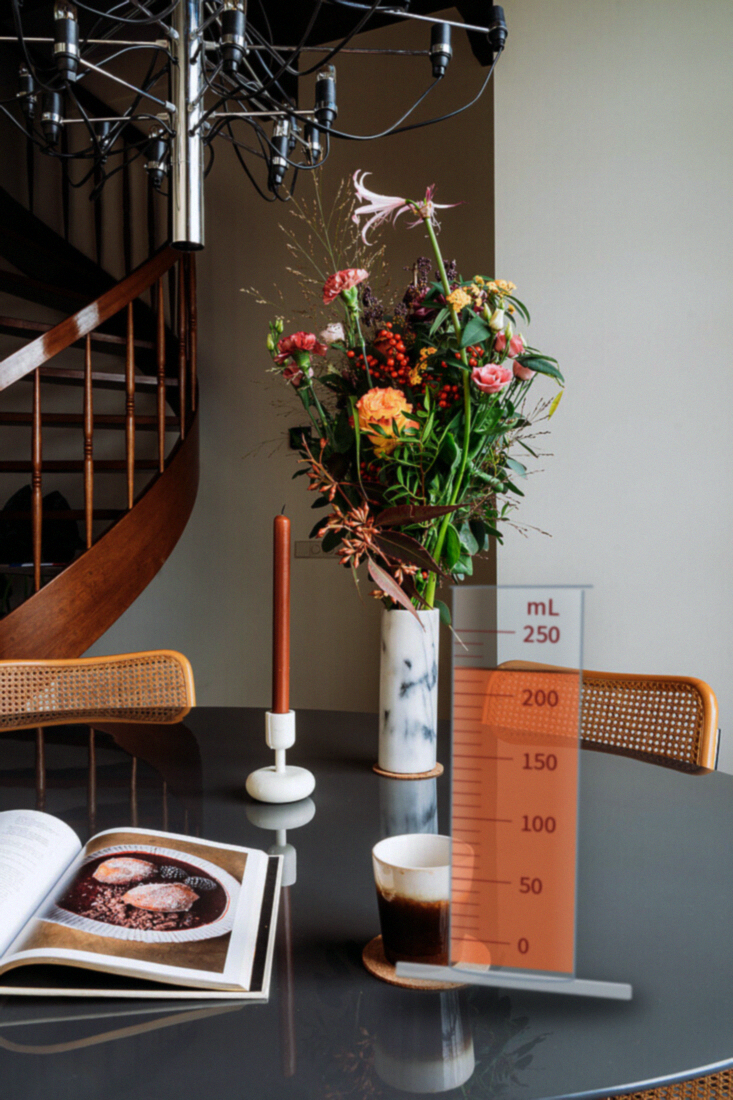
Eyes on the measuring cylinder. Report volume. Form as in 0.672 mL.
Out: 220 mL
